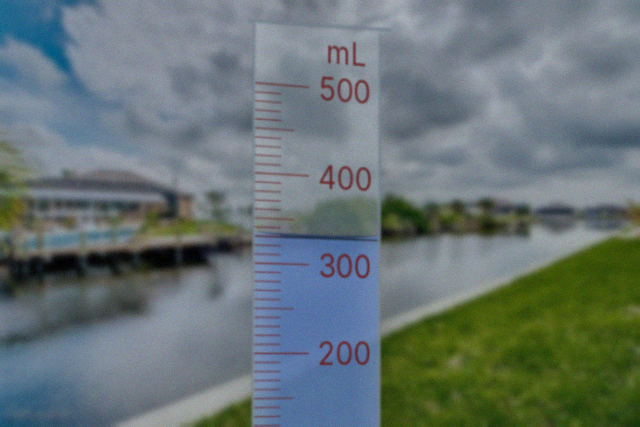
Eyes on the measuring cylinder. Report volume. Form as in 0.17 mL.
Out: 330 mL
